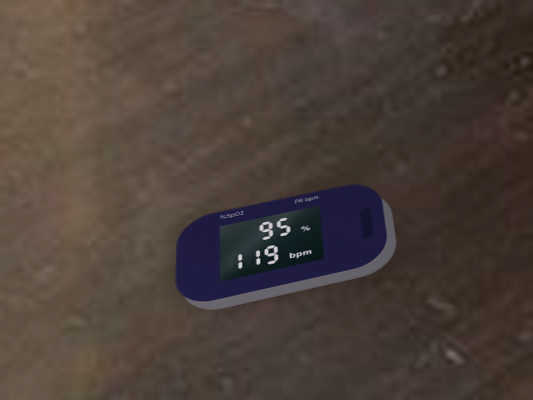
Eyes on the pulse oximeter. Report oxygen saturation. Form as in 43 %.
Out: 95 %
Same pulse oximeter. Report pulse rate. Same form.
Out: 119 bpm
